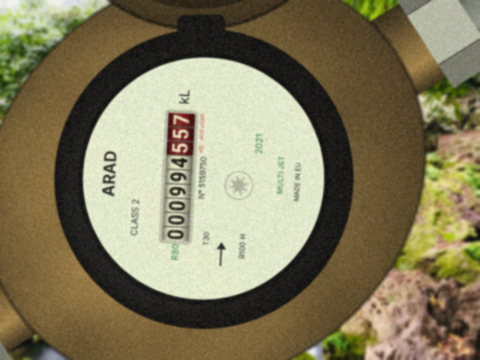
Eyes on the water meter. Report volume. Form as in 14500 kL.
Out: 994.557 kL
